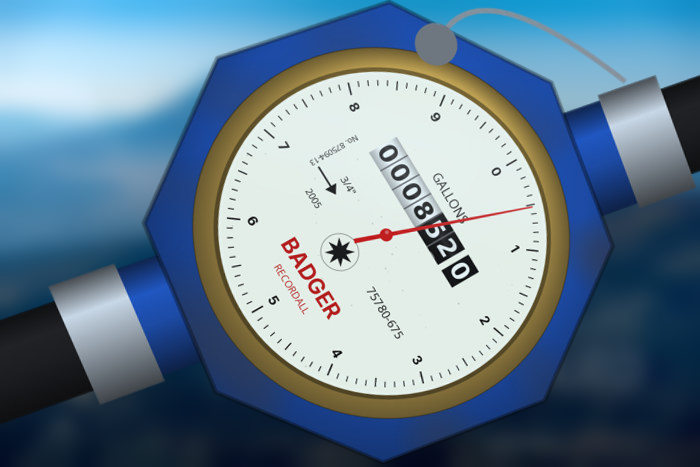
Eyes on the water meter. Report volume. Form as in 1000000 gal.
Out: 8520.5 gal
